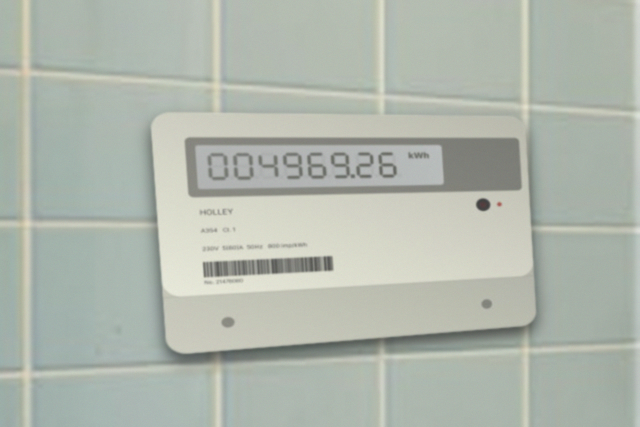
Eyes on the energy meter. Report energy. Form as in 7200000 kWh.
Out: 4969.26 kWh
